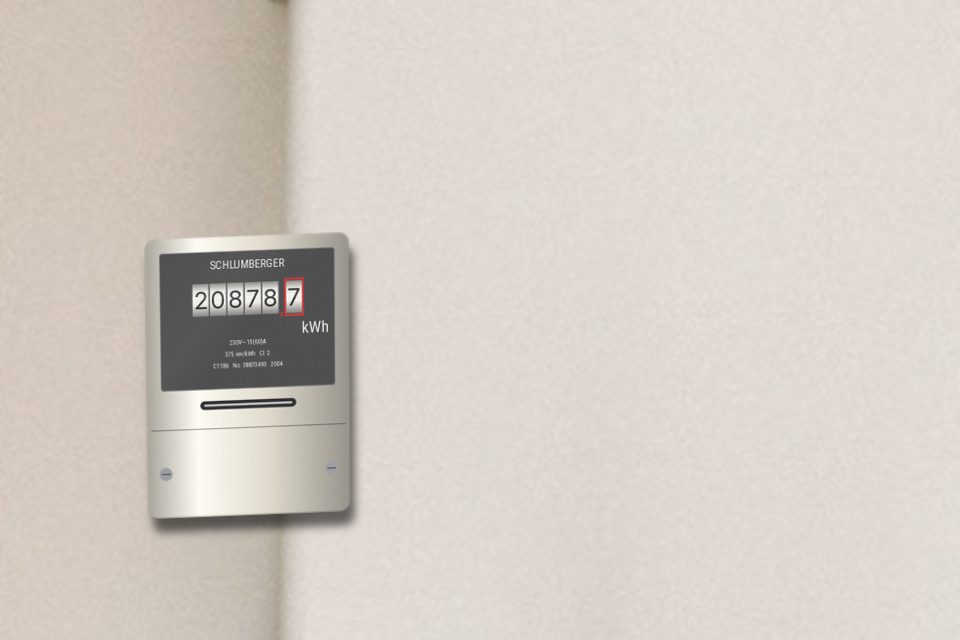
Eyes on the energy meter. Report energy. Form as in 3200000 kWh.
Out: 20878.7 kWh
